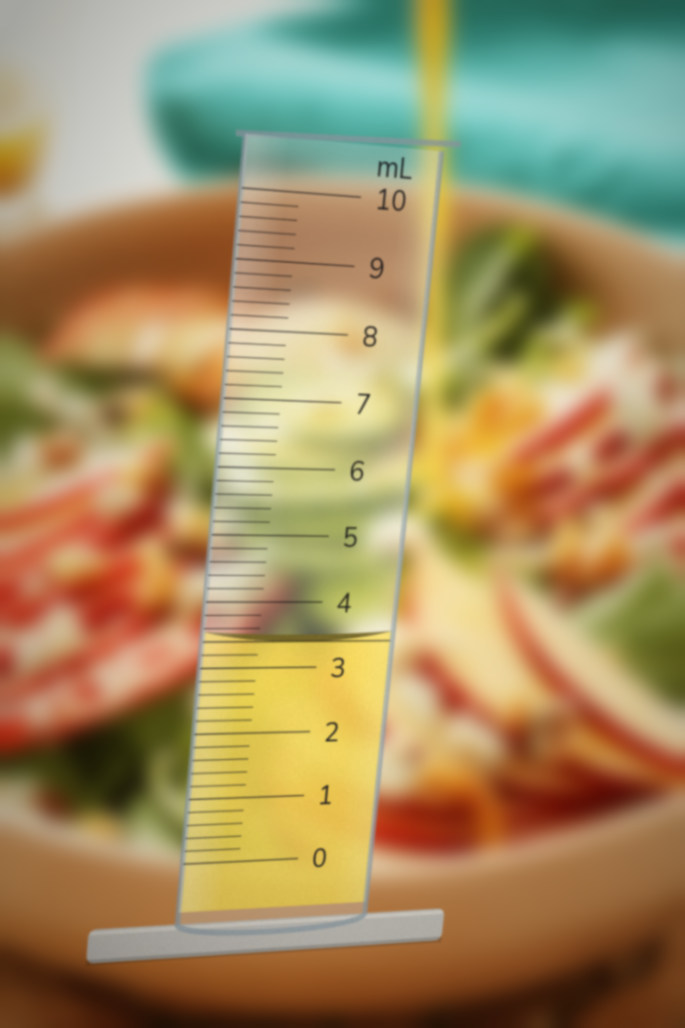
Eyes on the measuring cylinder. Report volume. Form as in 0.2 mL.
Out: 3.4 mL
